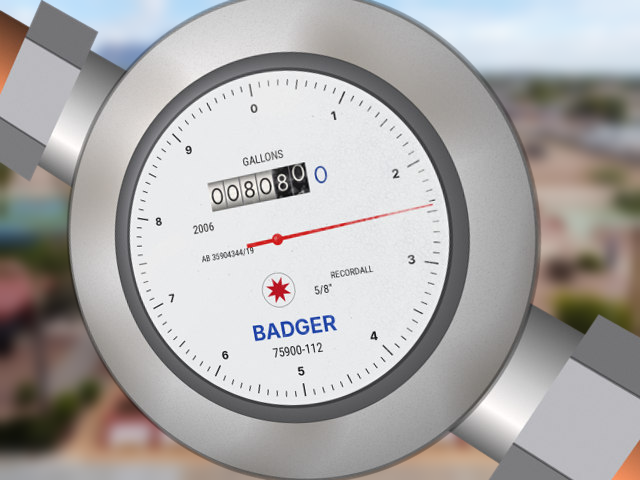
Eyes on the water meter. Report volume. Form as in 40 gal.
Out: 80802.4 gal
